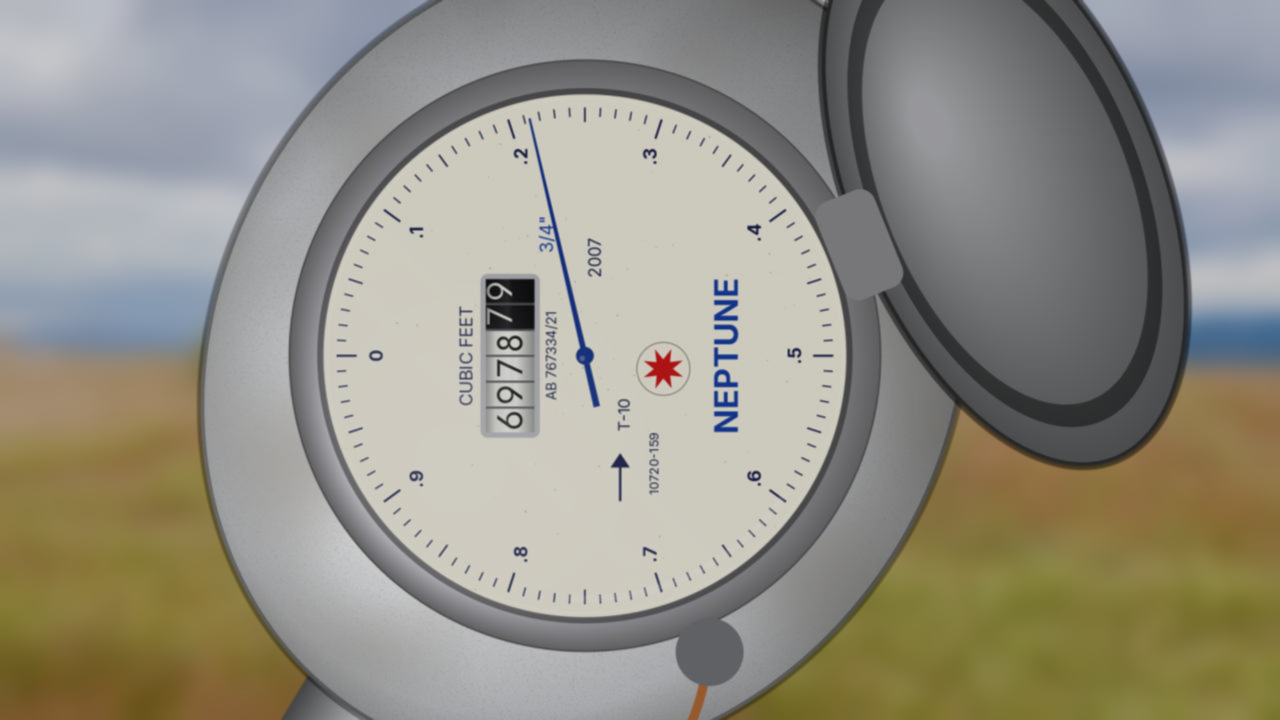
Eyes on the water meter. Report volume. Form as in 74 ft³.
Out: 697879.21 ft³
